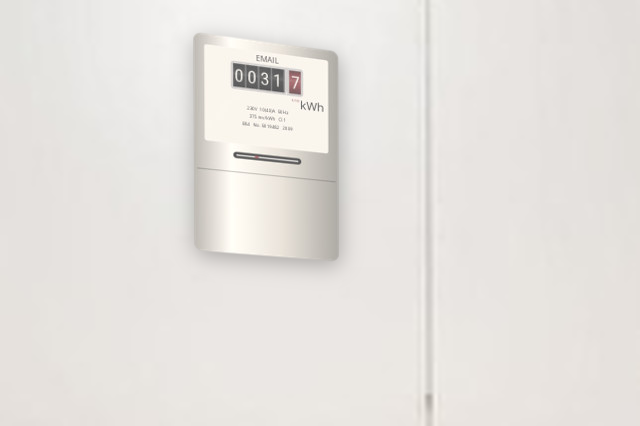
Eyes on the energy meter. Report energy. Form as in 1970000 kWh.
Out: 31.7 kWh
